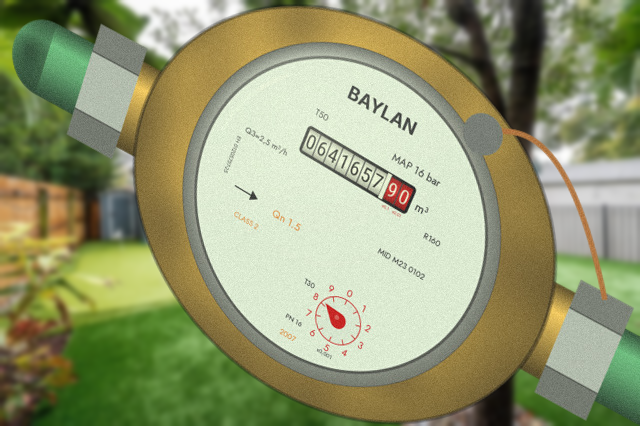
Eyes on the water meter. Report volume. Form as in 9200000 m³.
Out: 641657.908 m³
